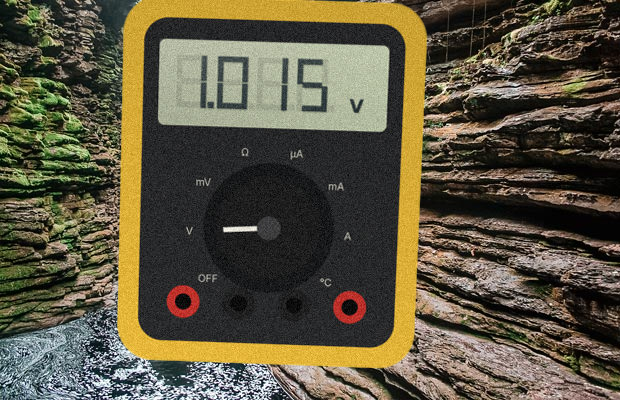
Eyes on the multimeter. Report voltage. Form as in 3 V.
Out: 1.015 V
